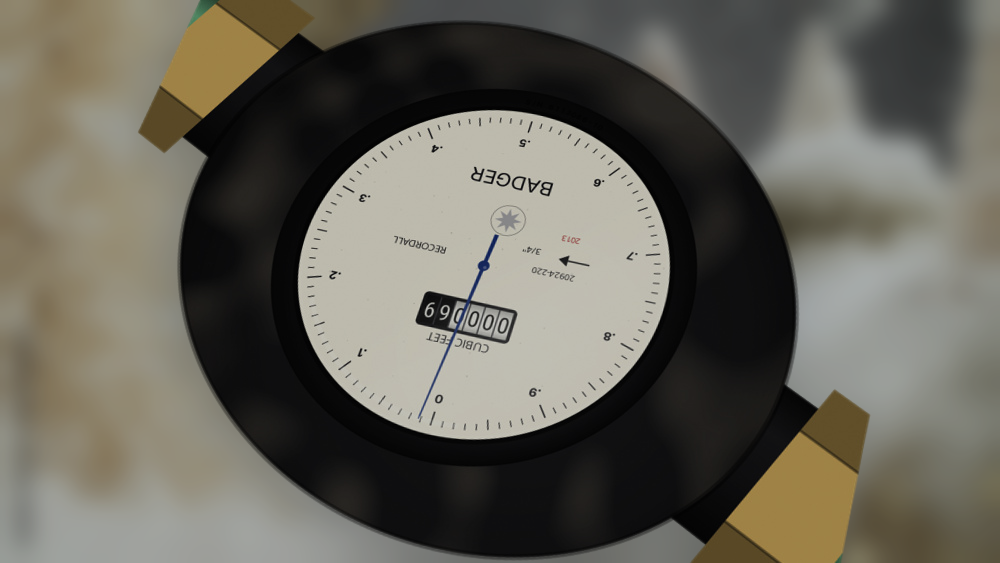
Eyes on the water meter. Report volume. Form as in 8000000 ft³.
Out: 69.01 ft³
